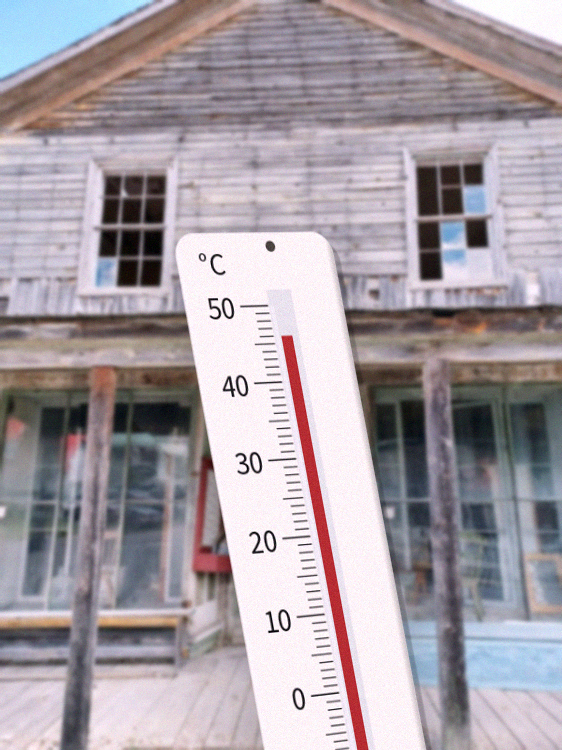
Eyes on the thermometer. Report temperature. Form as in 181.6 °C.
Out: 46 °C
